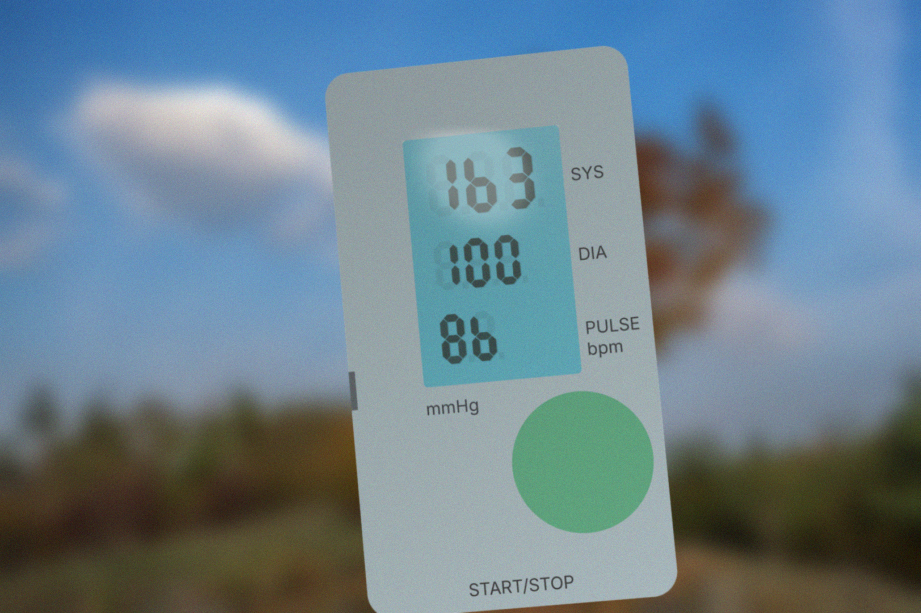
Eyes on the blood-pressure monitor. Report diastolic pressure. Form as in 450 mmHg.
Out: 100 mmHg
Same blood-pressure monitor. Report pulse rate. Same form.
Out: 86 bpm
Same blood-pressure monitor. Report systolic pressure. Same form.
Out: 163 mmHg
